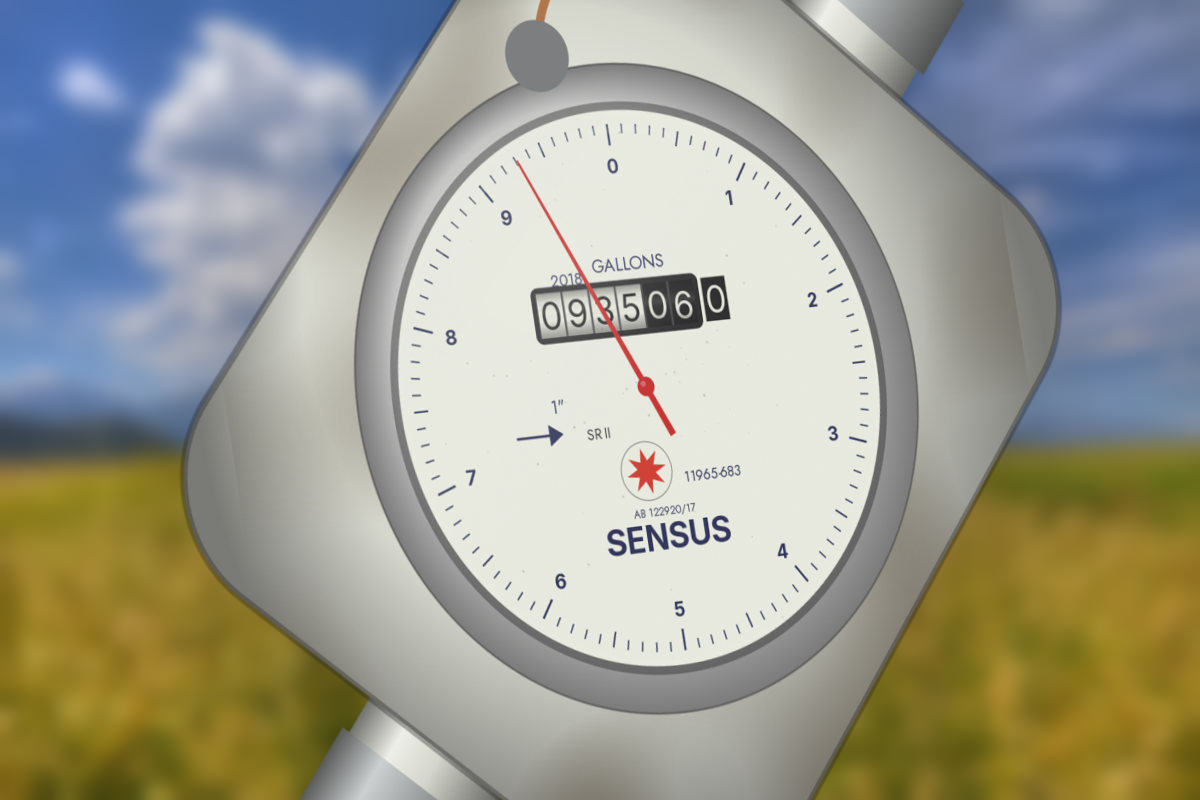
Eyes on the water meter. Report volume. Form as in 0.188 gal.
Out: 935059.3 gal
